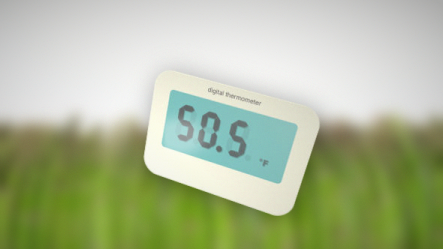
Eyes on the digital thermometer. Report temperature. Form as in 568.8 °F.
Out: 50.5 °F
